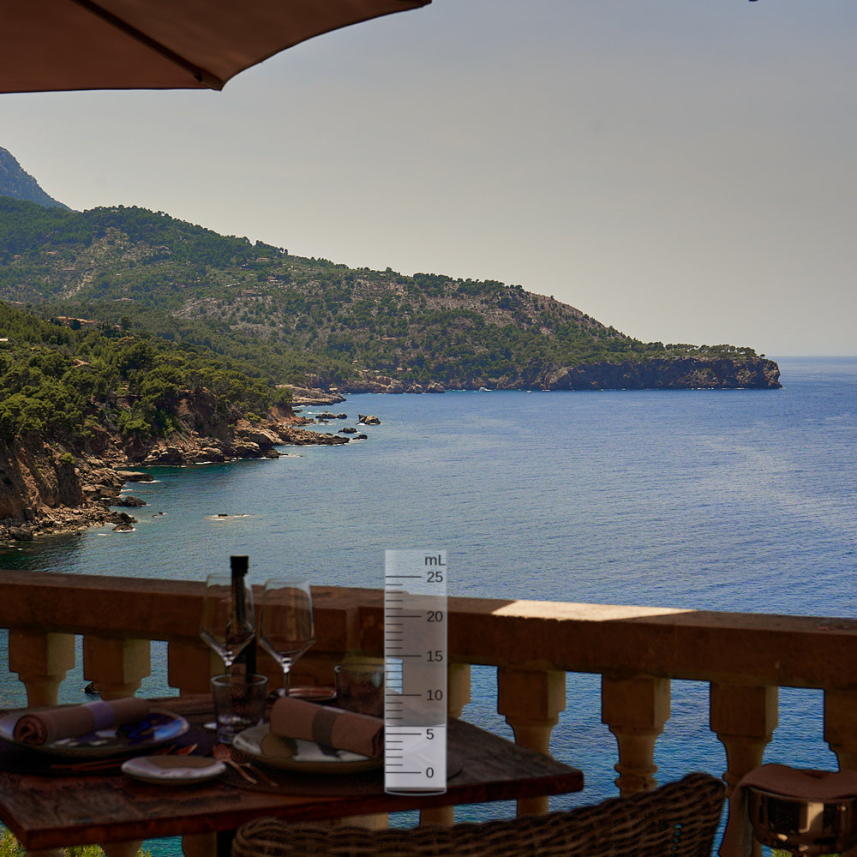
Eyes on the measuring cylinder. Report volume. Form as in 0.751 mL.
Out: 6 mL
